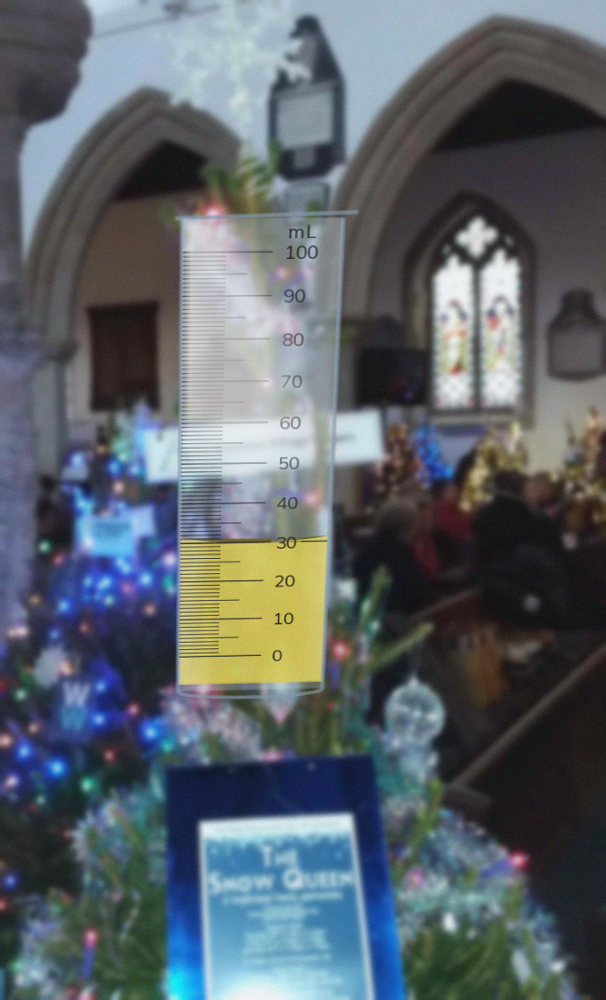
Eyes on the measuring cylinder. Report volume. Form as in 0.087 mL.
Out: 30 mL
